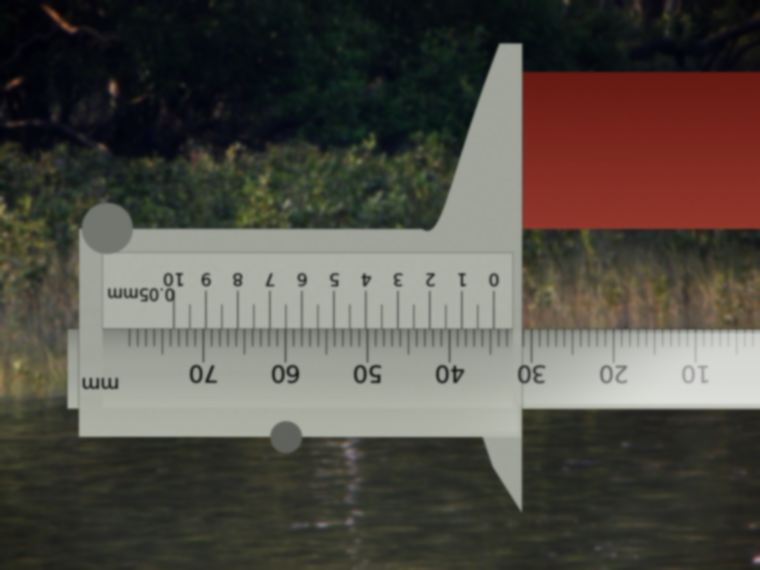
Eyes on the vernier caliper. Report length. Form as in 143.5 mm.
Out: 34.6 mm
